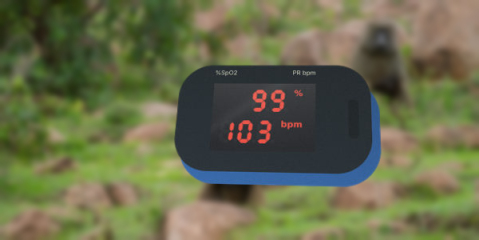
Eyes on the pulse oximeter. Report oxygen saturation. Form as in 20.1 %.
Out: 99 %
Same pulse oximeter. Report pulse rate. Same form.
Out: 103 bpm
